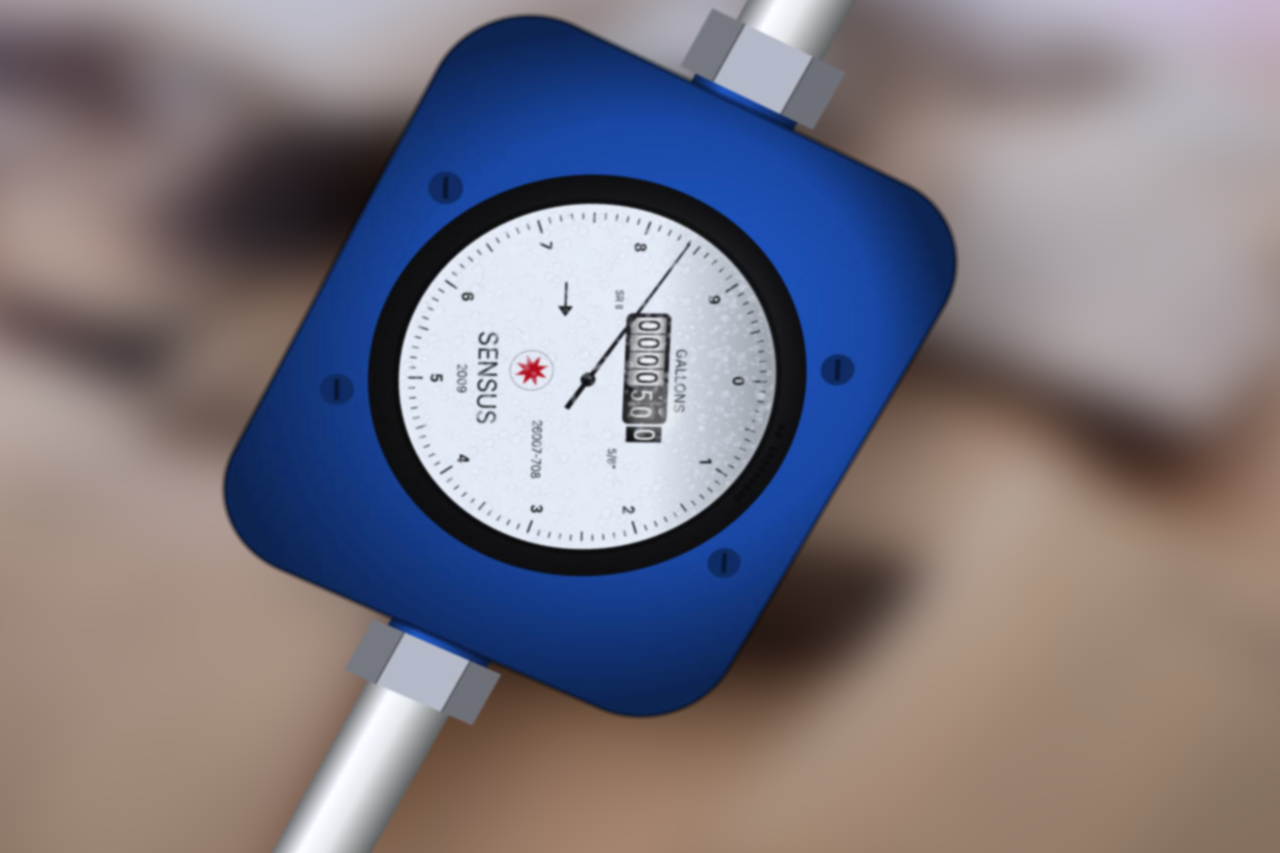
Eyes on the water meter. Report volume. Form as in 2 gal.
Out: 498.4 gal
